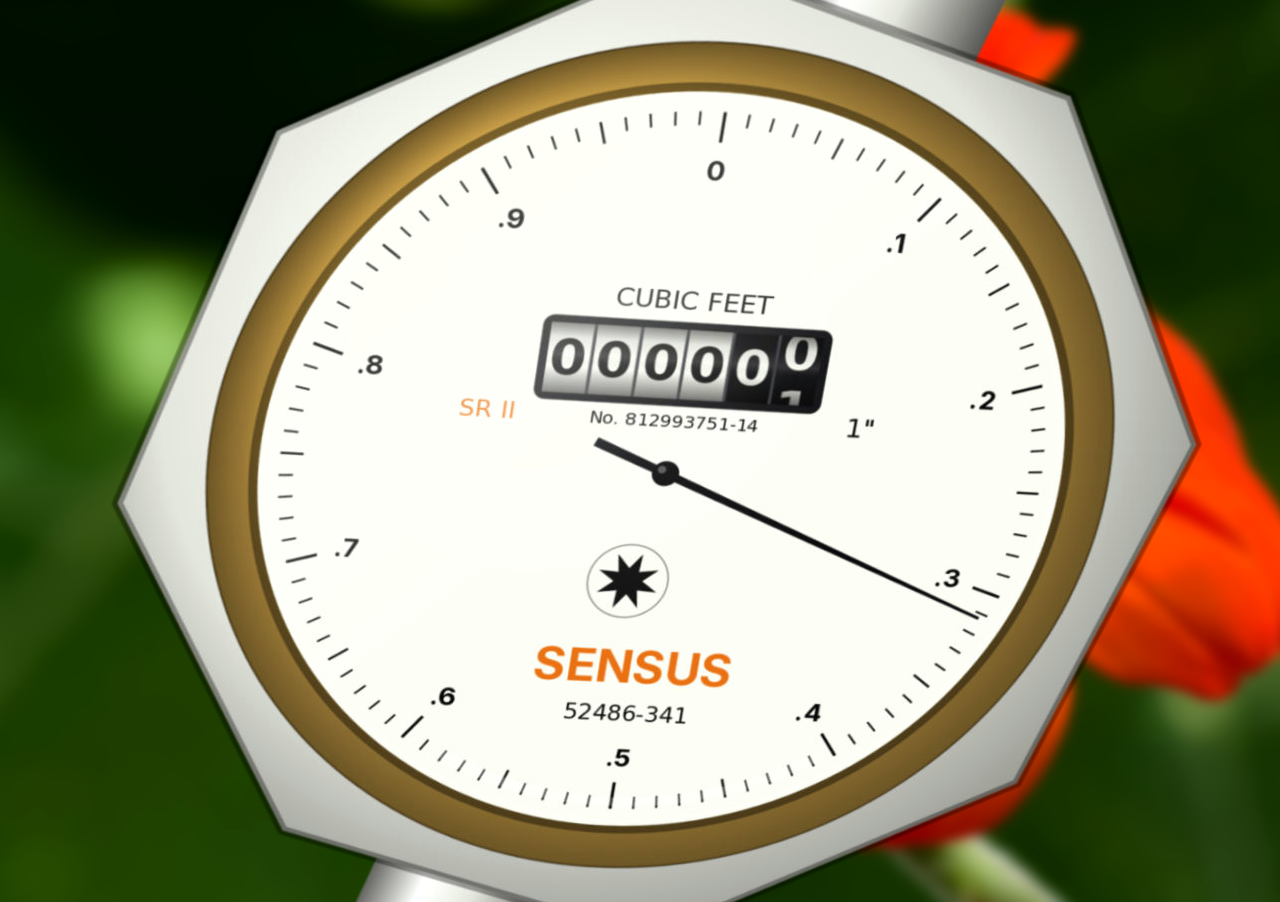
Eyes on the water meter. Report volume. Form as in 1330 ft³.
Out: 0.31 ft³
